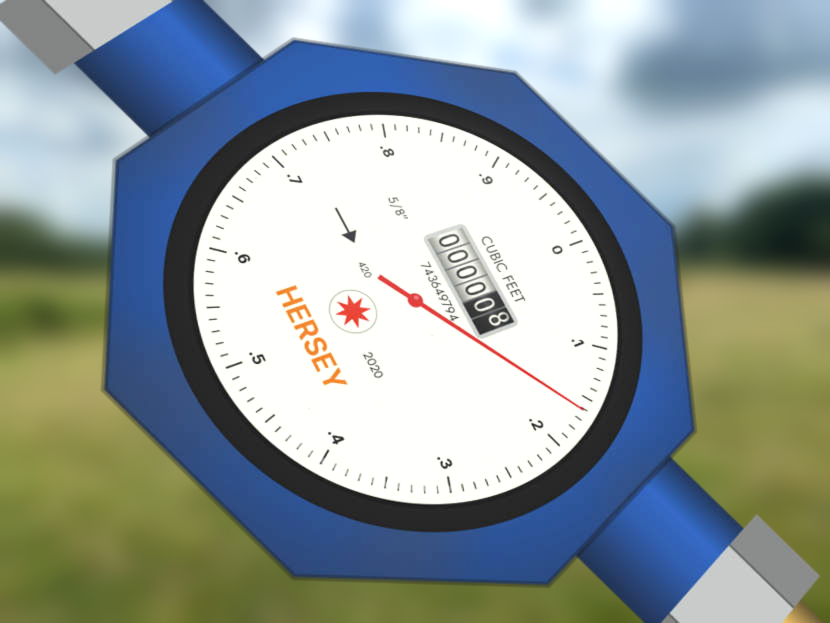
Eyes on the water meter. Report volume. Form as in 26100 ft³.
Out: 8.16 ft³
